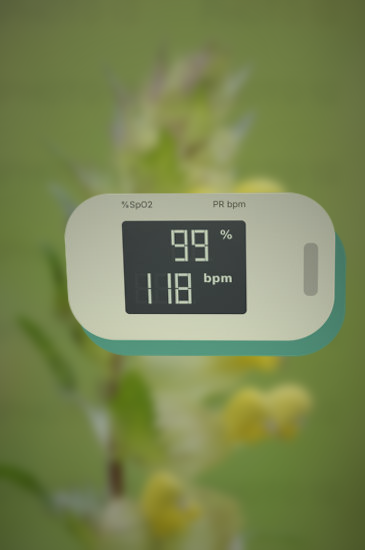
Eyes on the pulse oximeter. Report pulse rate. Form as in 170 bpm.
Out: 118 bpm
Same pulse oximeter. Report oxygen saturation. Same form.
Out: 99 %
